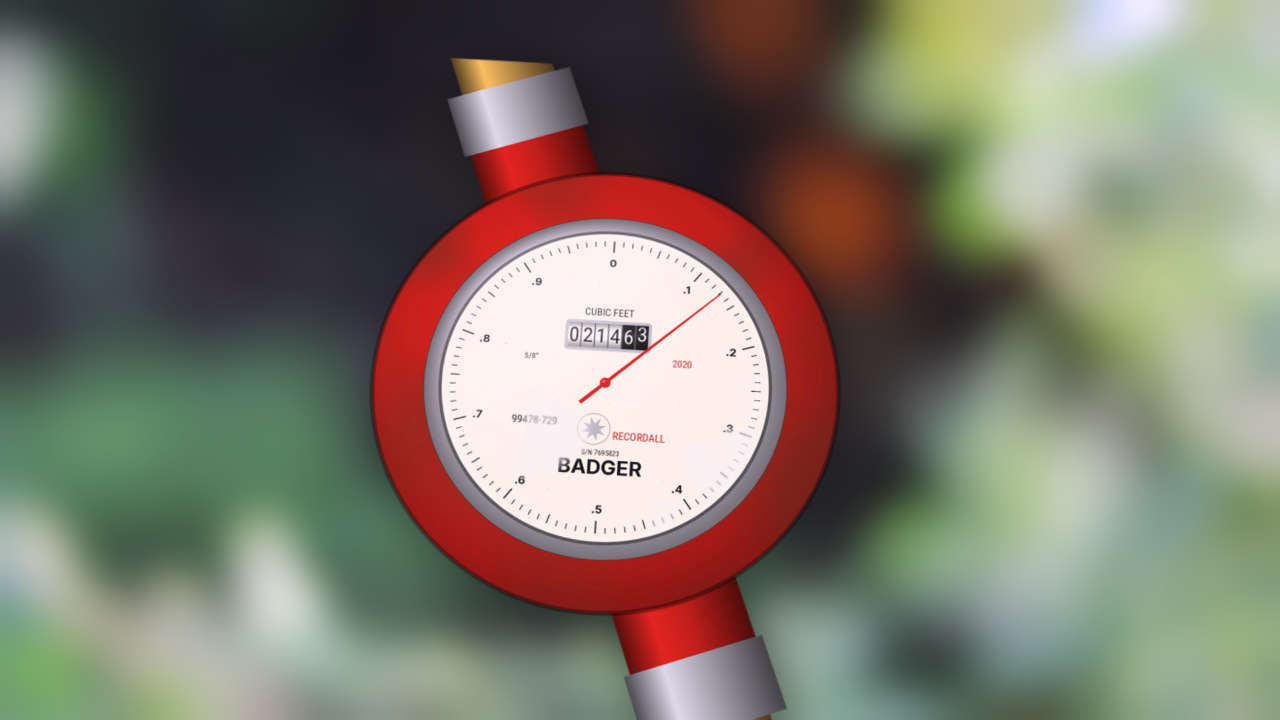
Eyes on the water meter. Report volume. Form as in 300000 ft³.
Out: 21463.13 ft³
